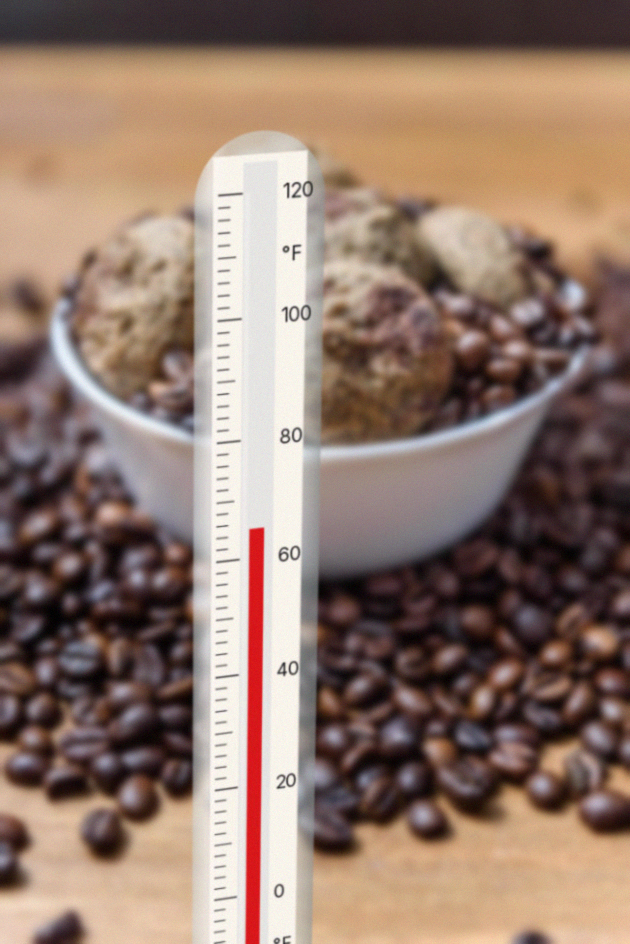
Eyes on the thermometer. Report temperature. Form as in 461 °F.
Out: 65 °F
